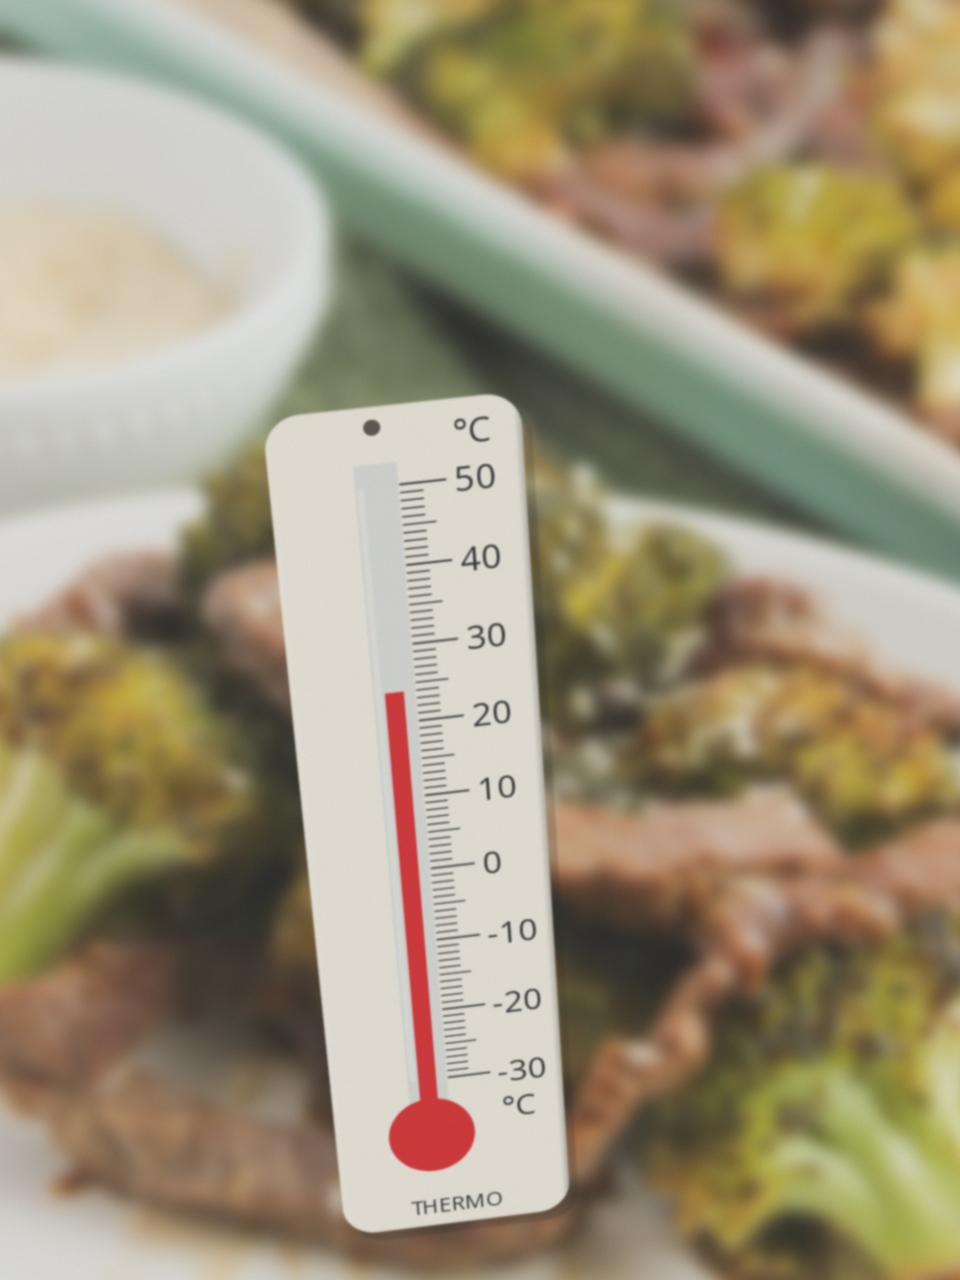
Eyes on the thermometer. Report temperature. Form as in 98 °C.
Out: 24 °C
